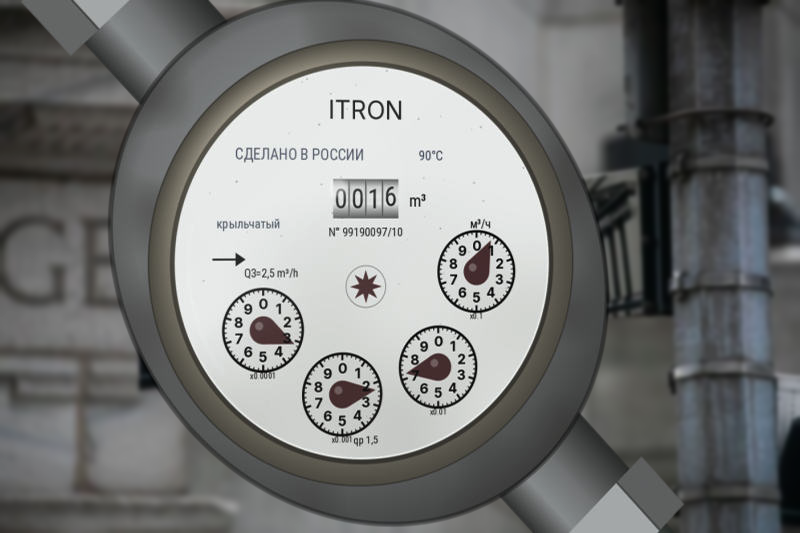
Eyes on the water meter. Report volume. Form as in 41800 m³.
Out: 16.0723 m³
